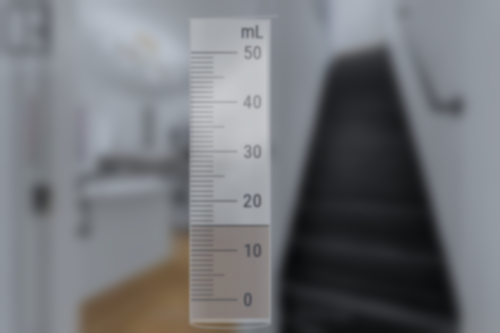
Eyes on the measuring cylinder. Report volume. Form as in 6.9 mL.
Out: 15 mL
